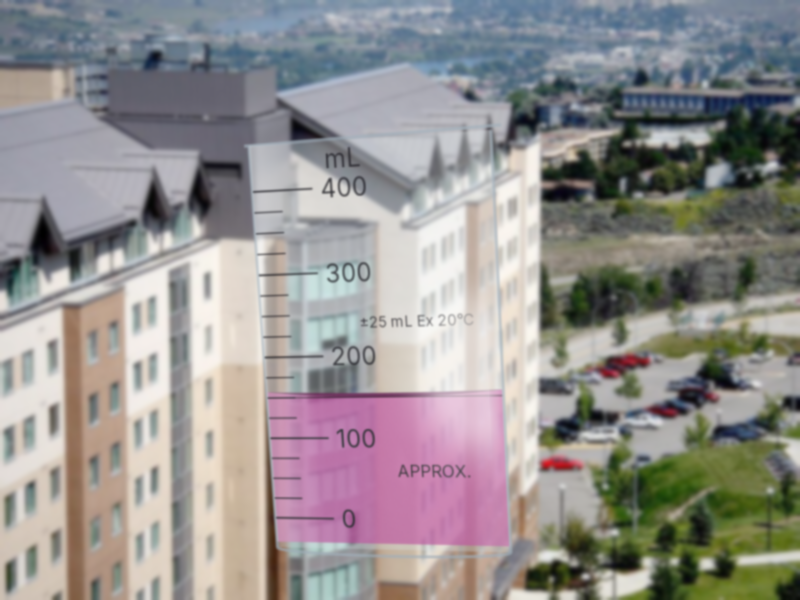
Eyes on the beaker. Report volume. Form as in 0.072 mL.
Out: 150 mL
